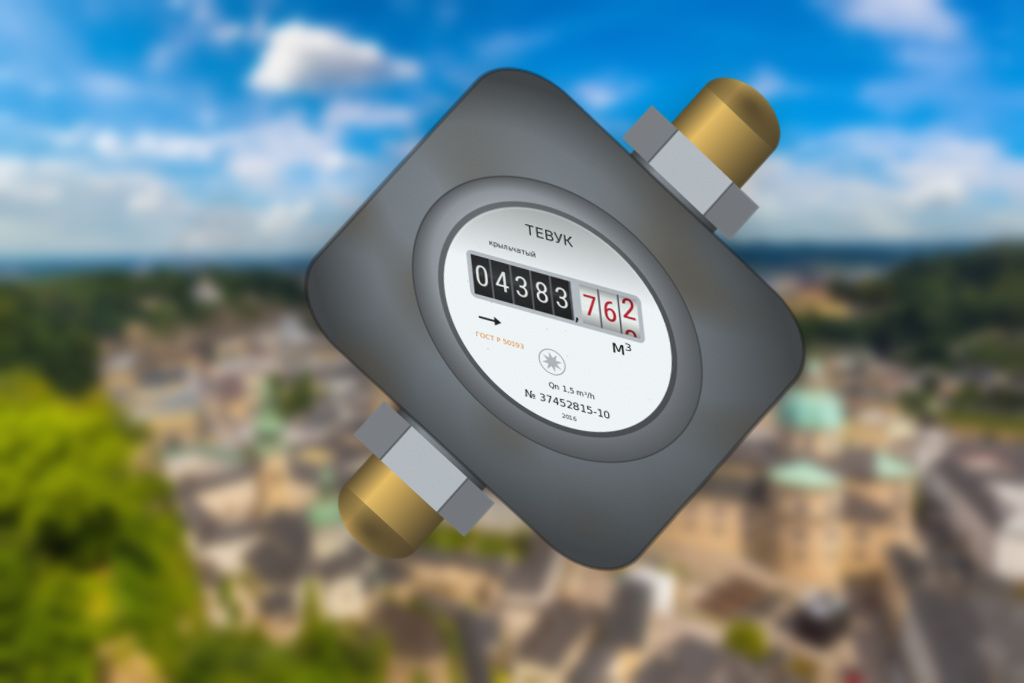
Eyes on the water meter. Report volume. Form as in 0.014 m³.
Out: 4383.762 m³
